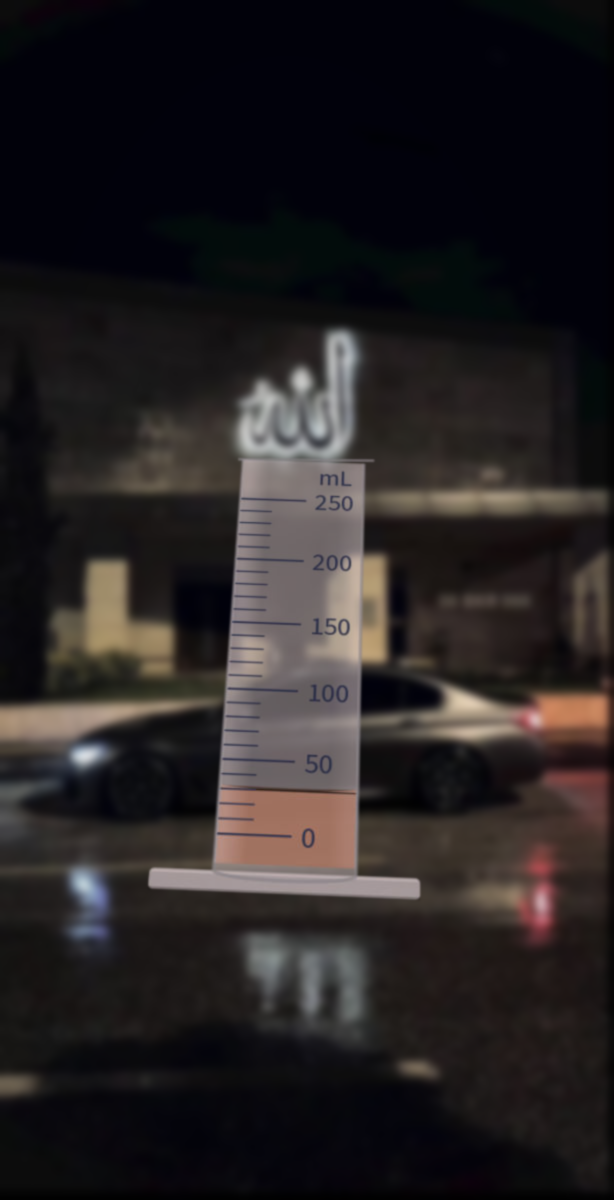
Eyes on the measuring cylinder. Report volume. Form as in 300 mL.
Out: 30 mL
